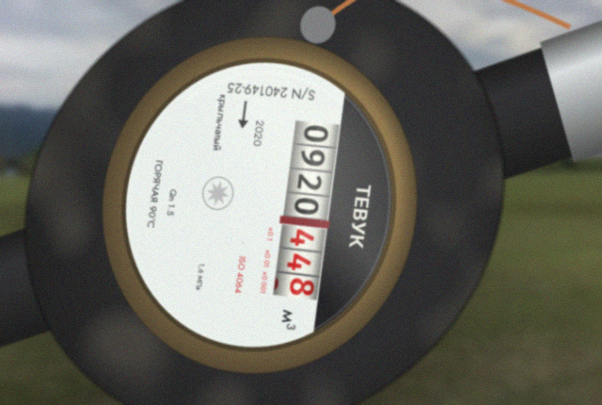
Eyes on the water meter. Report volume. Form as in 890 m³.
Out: 920.448 m³
